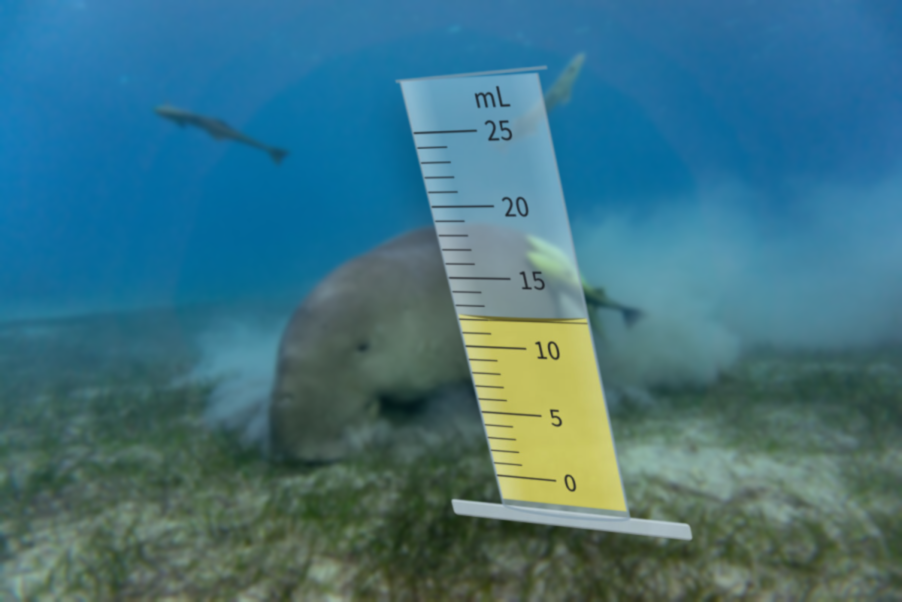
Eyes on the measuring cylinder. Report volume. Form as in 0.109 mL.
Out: 12 mL
